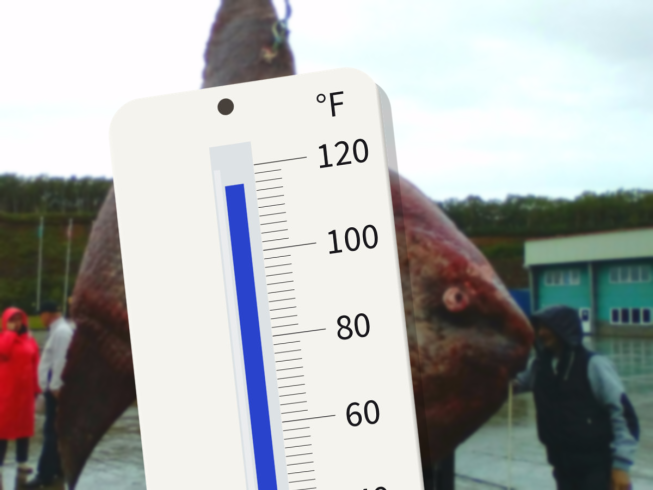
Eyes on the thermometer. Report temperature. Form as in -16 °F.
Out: 116 °F
